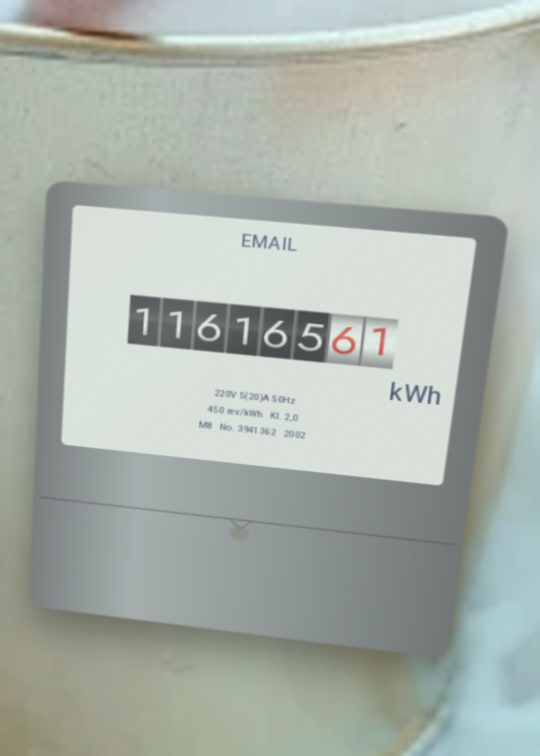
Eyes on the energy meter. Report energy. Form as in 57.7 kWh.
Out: 116165.61 kWh
